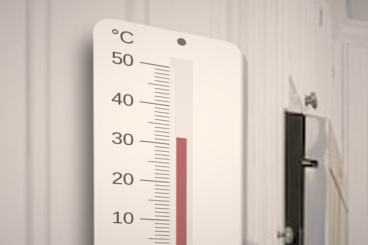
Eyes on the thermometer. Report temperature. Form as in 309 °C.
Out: 32 °C
